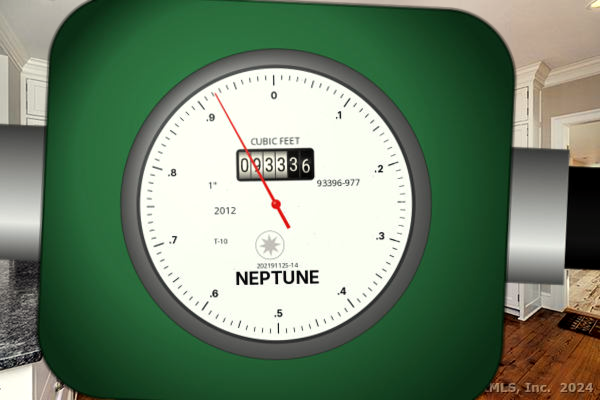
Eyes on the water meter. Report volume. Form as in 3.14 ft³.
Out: 93335.92 ft³
